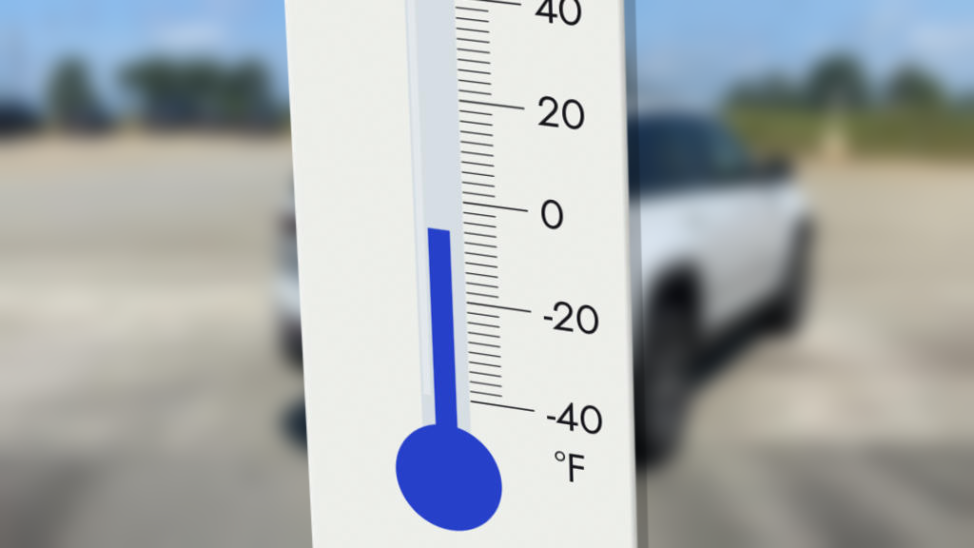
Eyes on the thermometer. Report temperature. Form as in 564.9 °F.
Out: -6 °F
